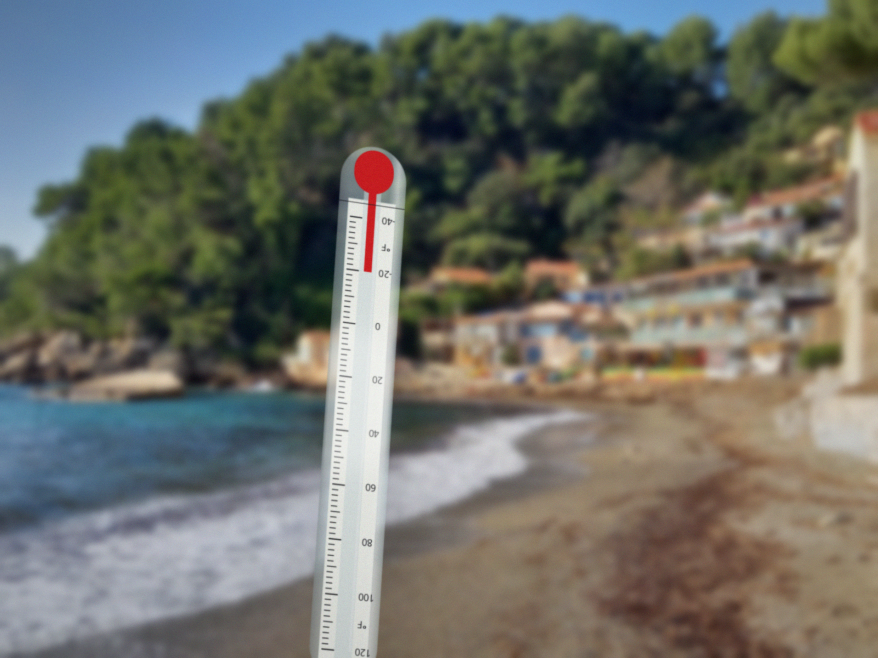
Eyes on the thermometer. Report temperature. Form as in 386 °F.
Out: -20 °F
